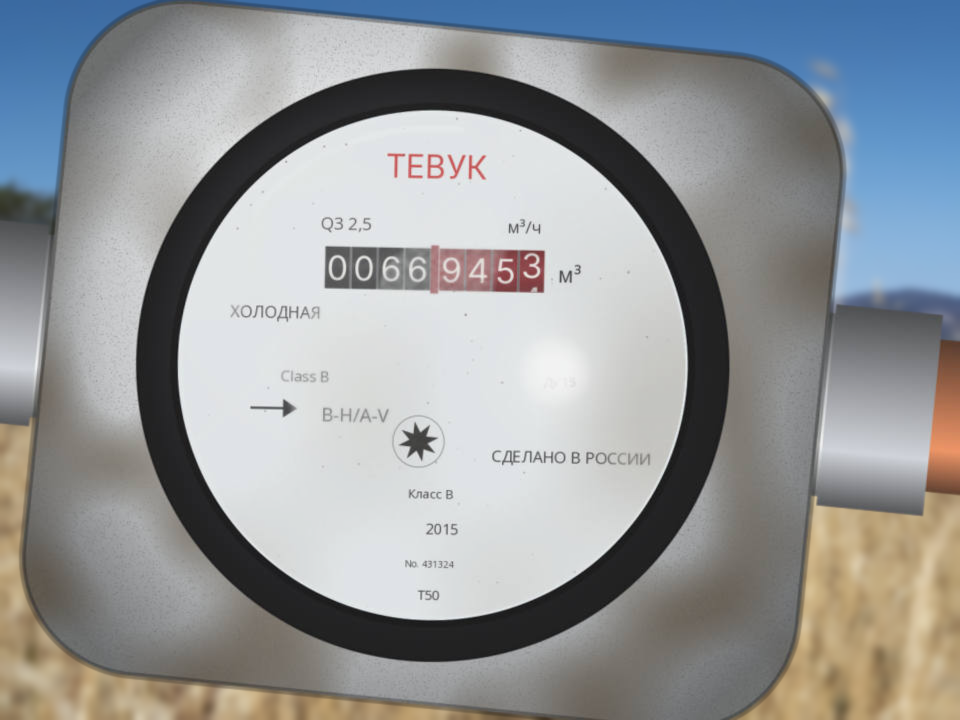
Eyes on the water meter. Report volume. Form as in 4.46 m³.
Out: 66.9453 m³
